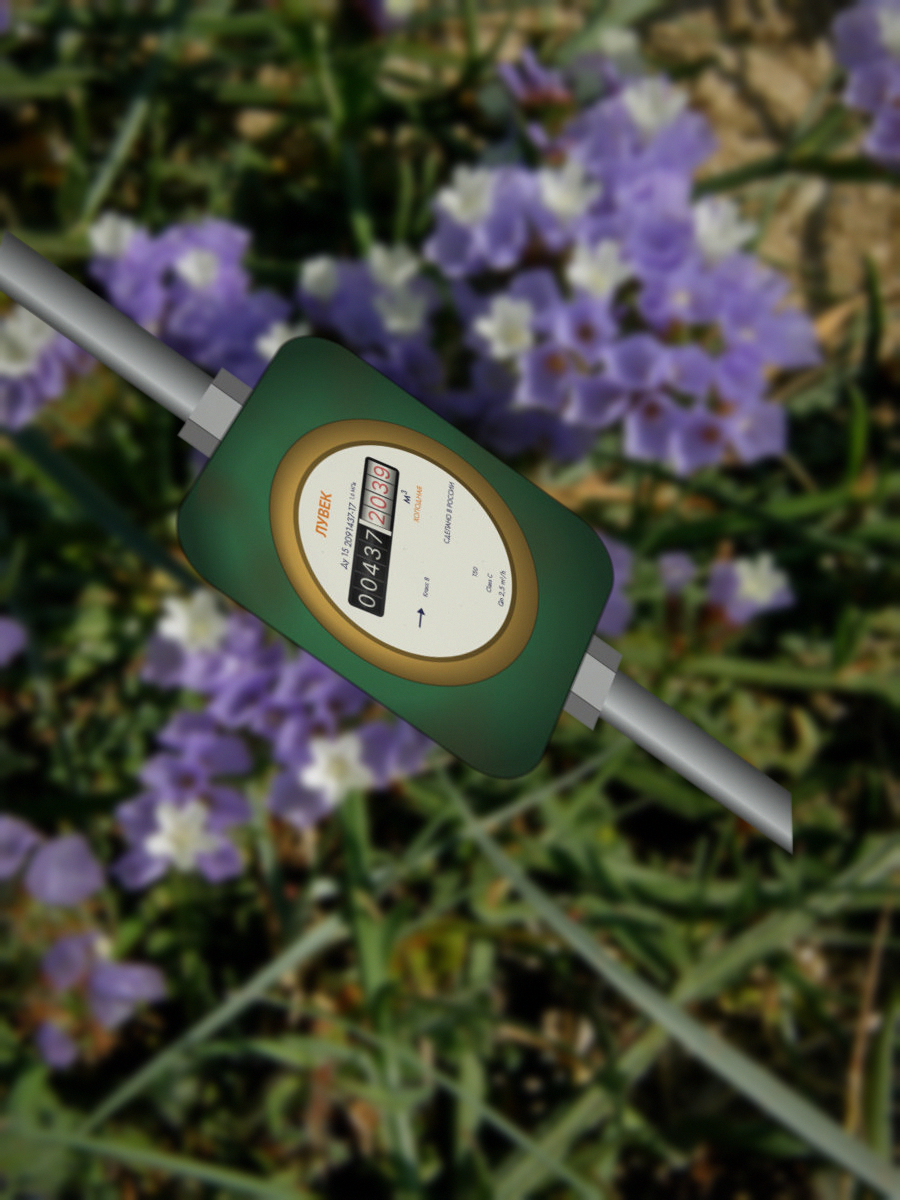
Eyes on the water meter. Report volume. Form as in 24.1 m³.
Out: 437.2039 m³
